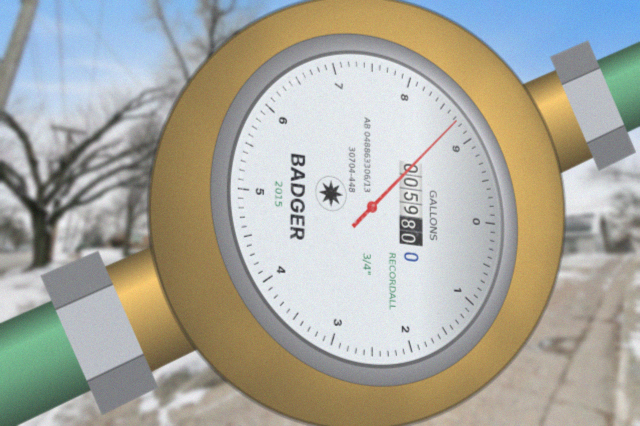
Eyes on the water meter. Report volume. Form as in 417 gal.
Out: 59798.7 gal
